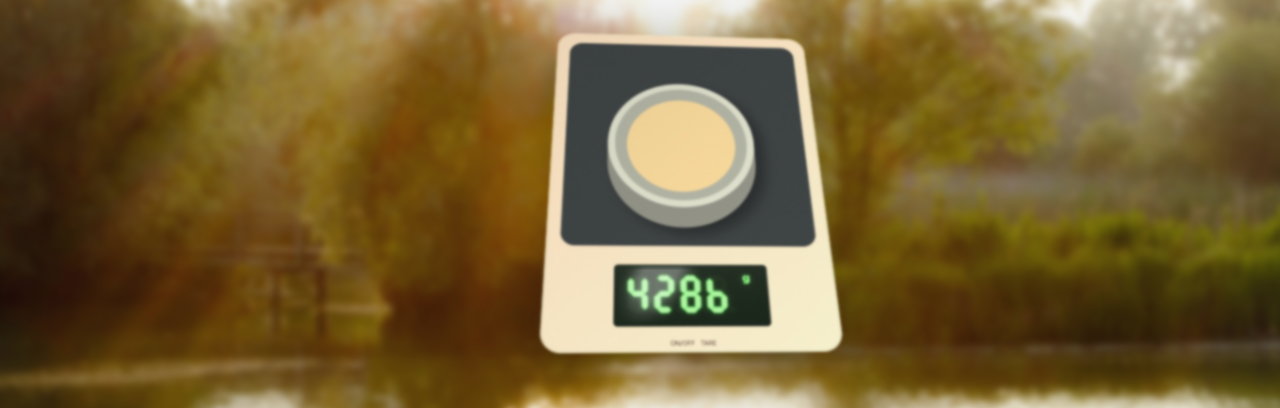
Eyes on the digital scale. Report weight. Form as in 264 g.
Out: 4286 g
